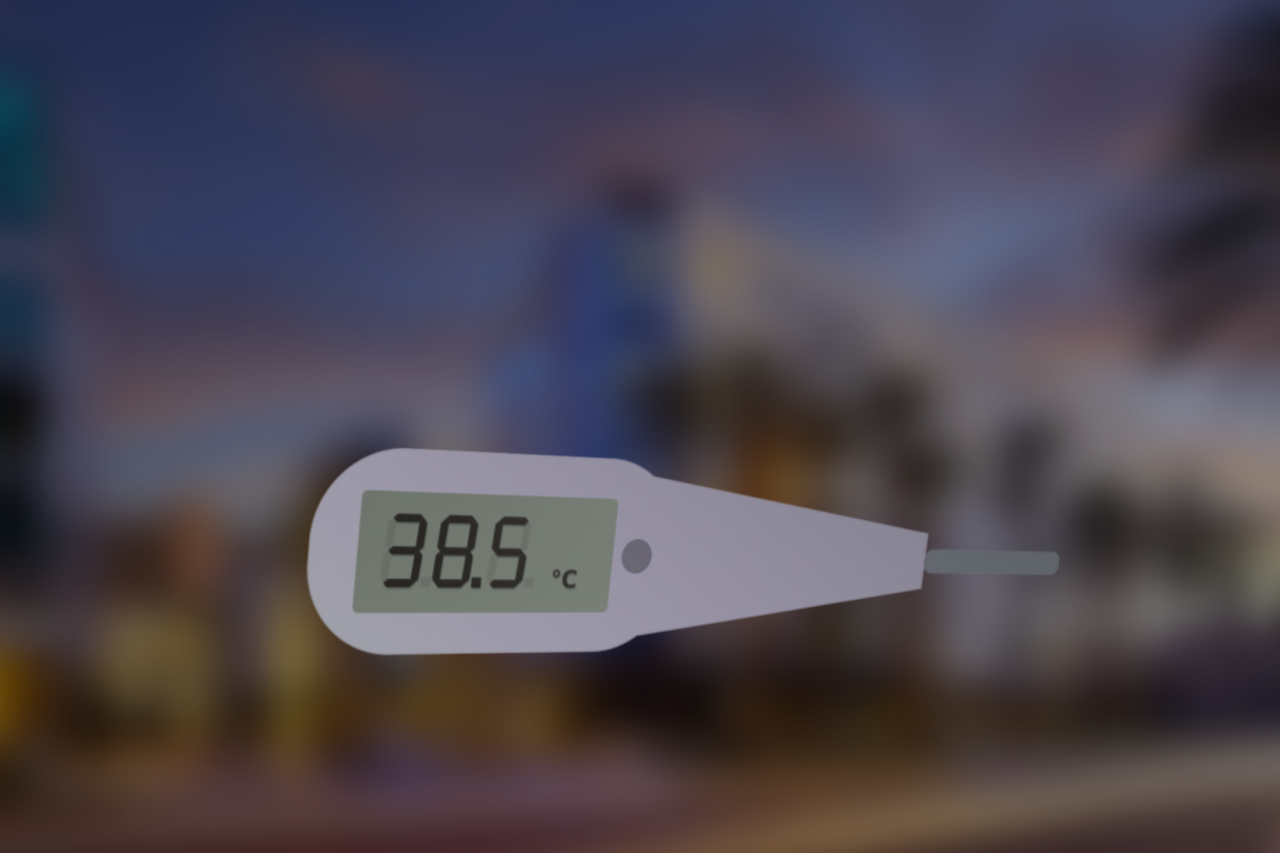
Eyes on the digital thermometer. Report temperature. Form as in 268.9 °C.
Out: 38.5 °C
